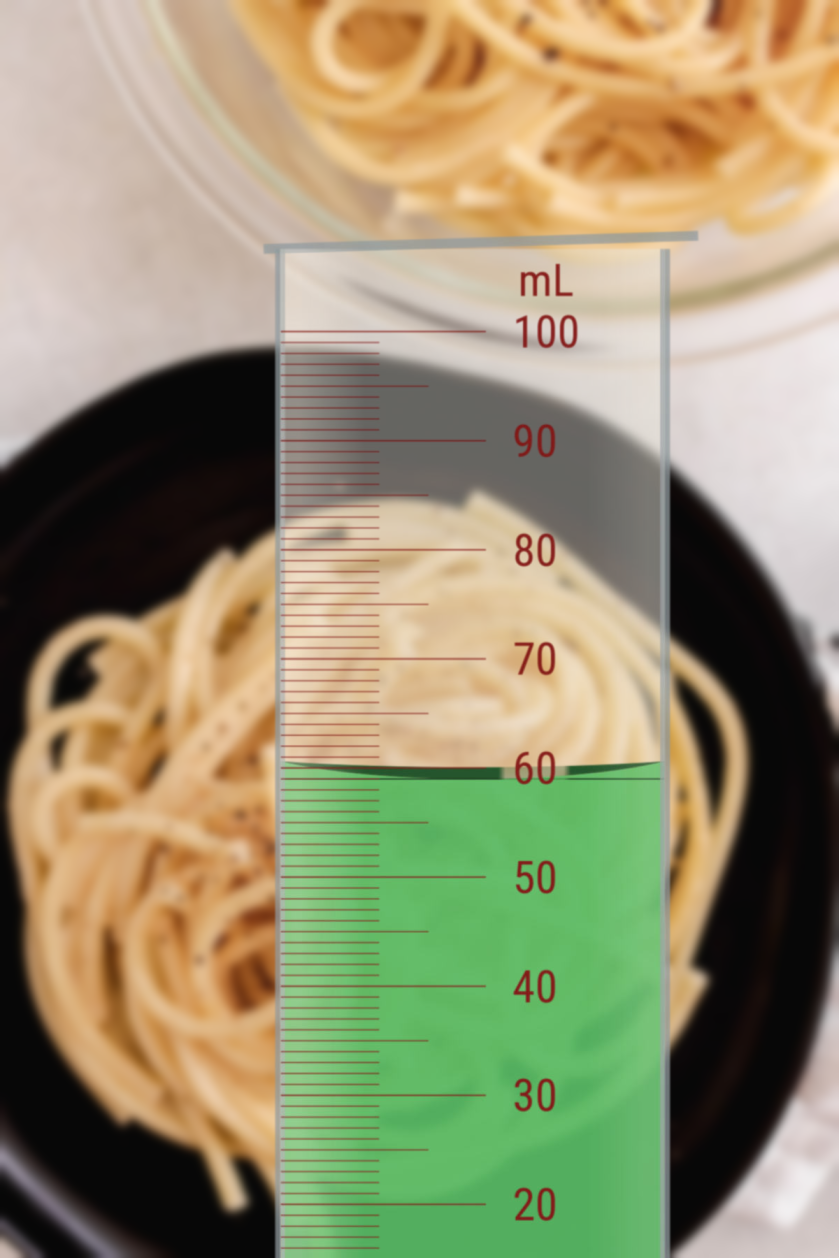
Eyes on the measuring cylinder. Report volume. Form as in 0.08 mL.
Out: 59 mL
